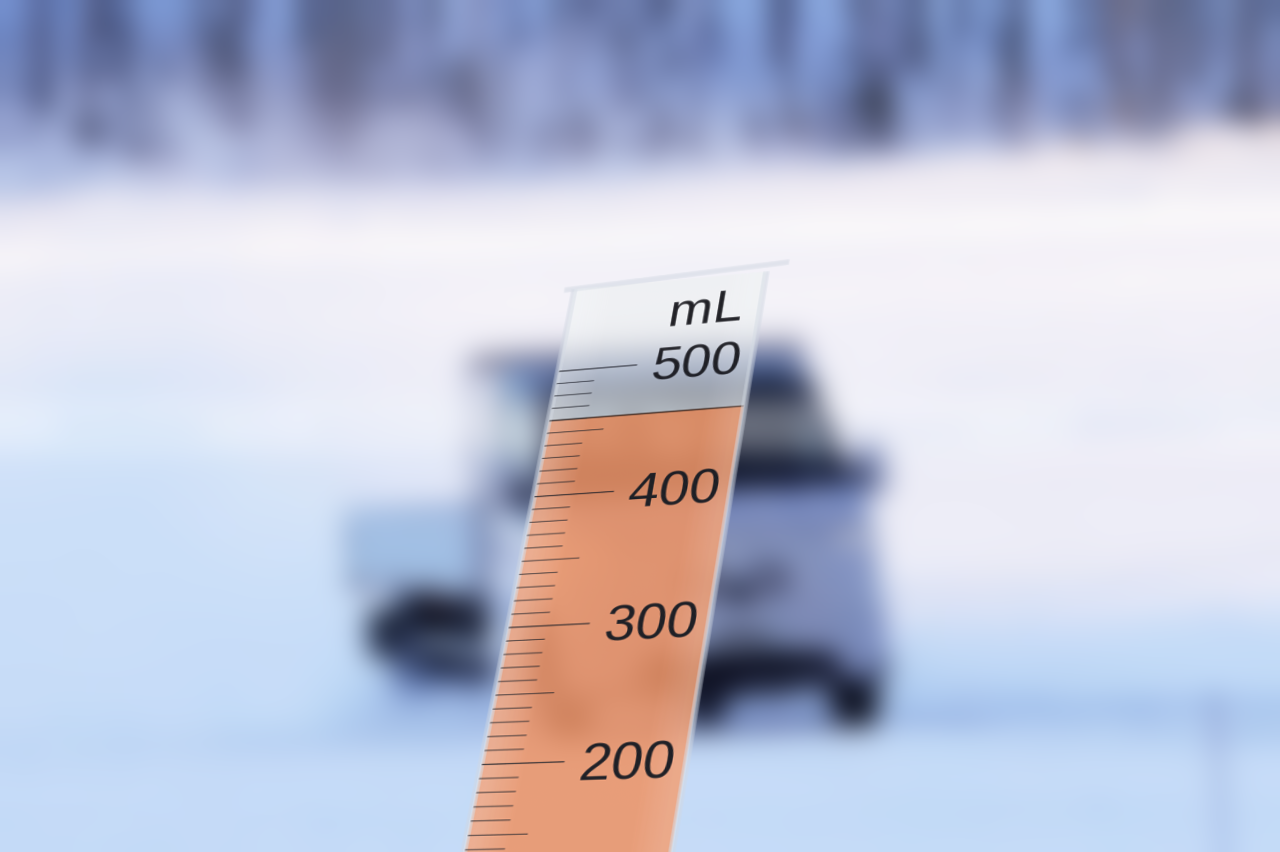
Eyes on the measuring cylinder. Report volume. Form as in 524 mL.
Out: 460 mL
